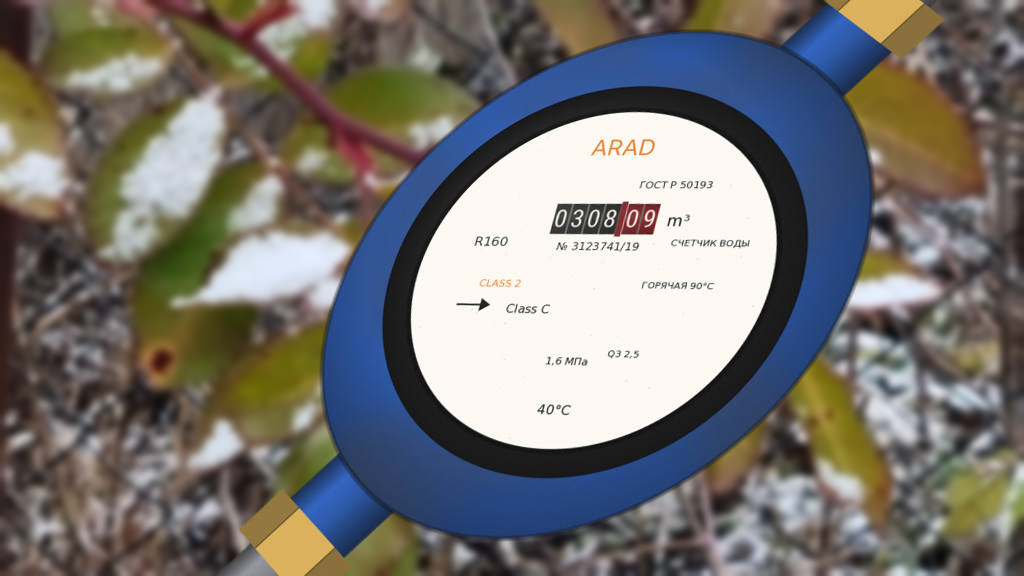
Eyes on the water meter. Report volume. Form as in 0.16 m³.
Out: 308.09 m³
